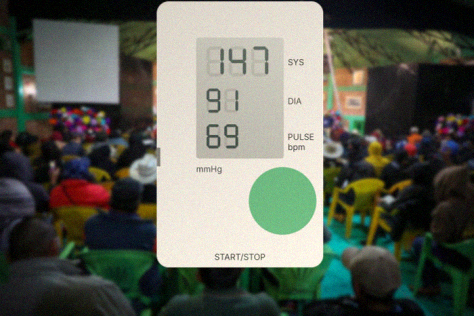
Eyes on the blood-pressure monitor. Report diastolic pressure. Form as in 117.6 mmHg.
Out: 91 mmHg
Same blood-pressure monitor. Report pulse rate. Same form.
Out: 69 bpm
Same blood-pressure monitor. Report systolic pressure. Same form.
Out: 147 mmHg
